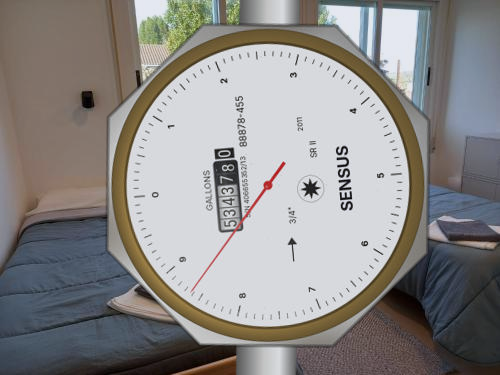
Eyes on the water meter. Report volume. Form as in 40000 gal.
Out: 5343778.6 gal
